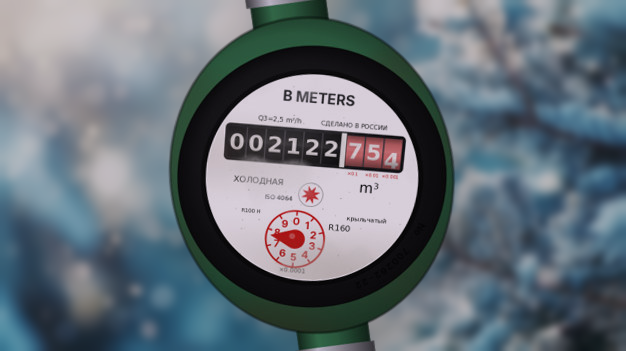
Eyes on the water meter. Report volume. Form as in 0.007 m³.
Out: 2122.7537 m³
